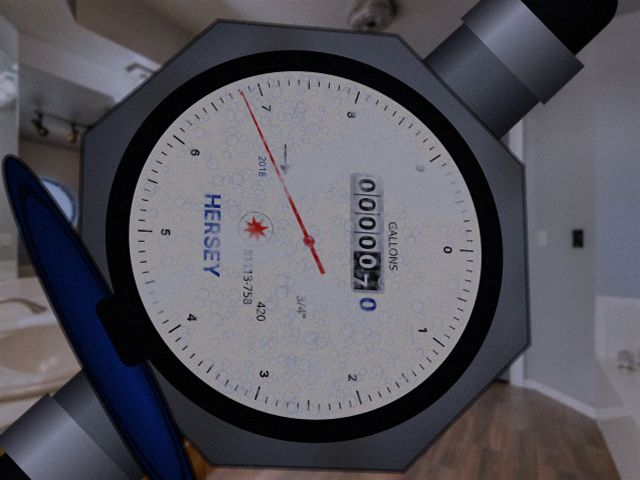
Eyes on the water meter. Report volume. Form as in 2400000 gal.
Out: 66.8 gal
